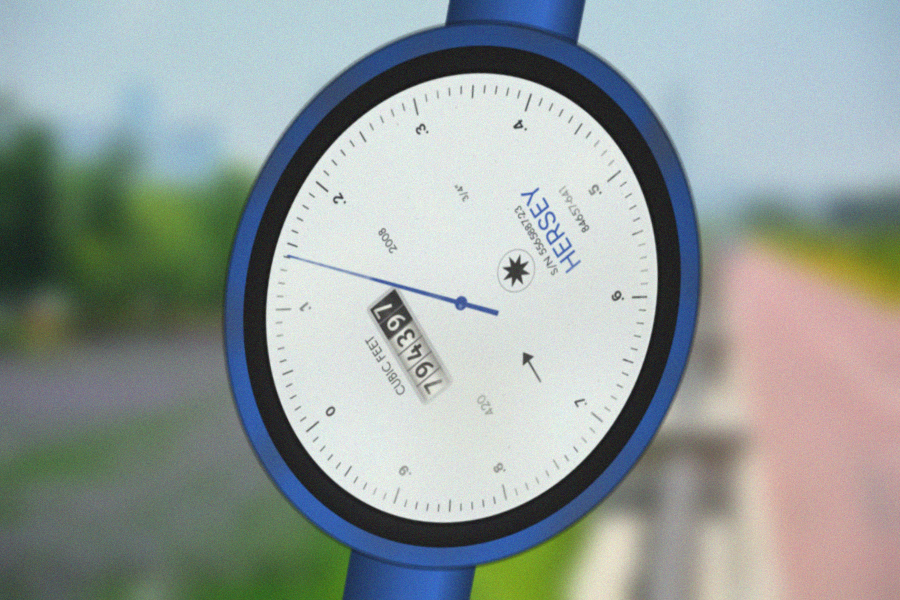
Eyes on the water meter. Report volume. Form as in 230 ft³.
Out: 794397.14 ft³
